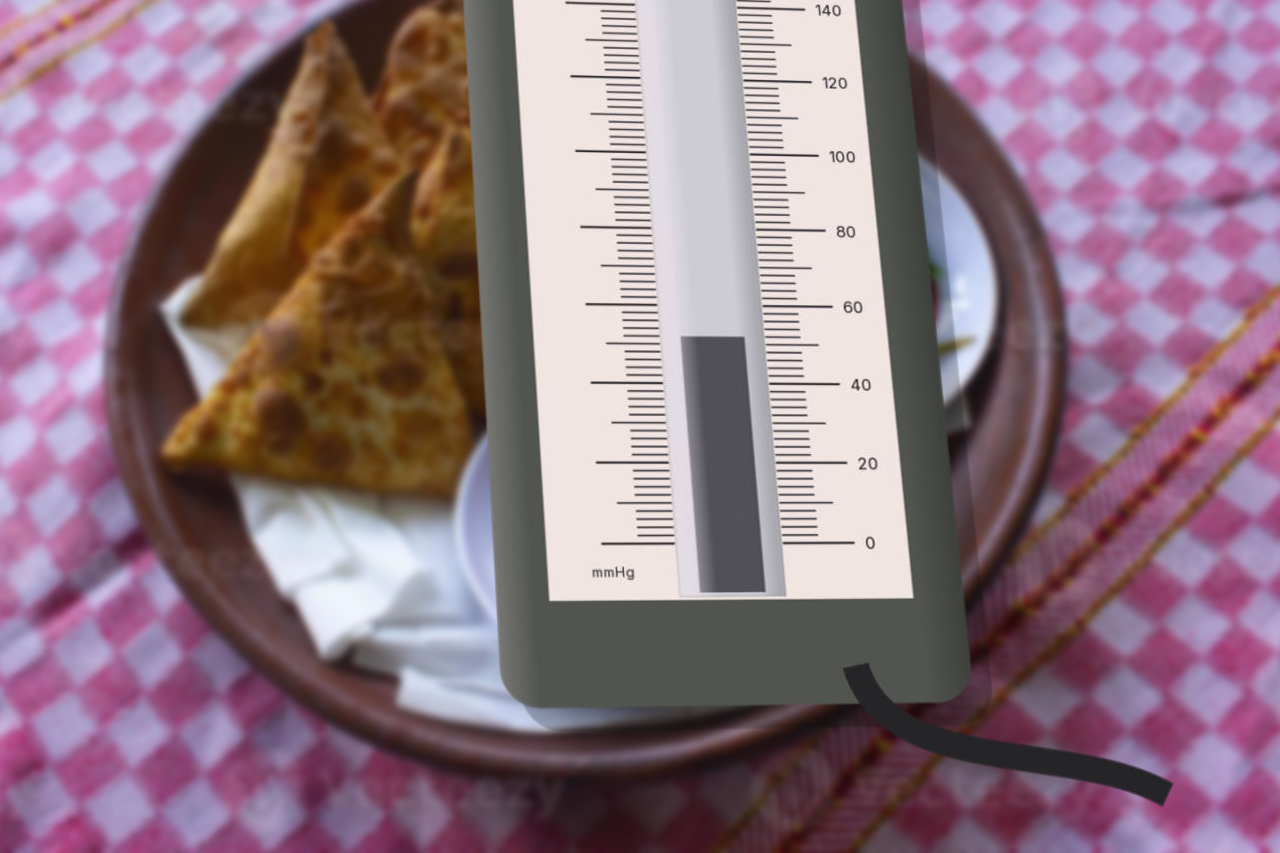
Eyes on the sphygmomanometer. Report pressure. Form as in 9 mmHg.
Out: 52 mmHg
